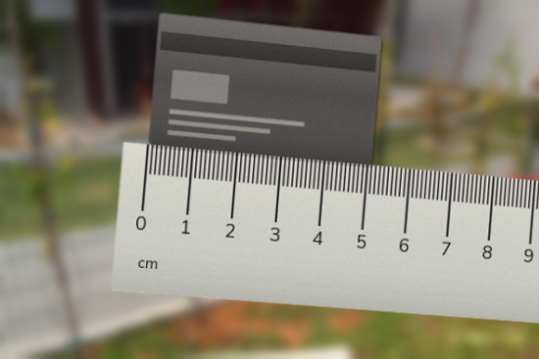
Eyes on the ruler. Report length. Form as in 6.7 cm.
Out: 5.1 cm
